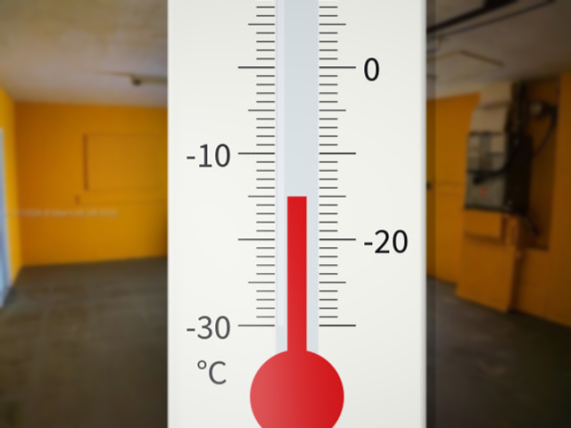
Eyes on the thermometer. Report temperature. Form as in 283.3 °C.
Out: -15 °C
